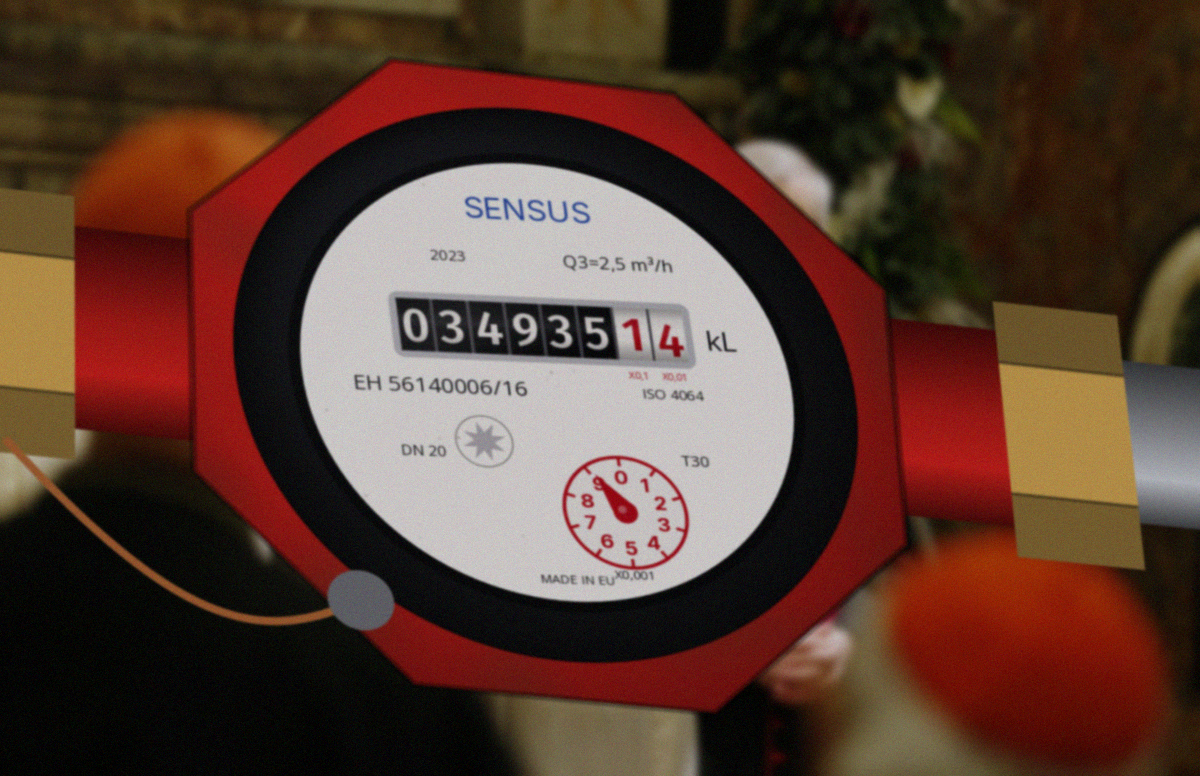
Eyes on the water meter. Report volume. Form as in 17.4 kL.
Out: 34935.139 kL
